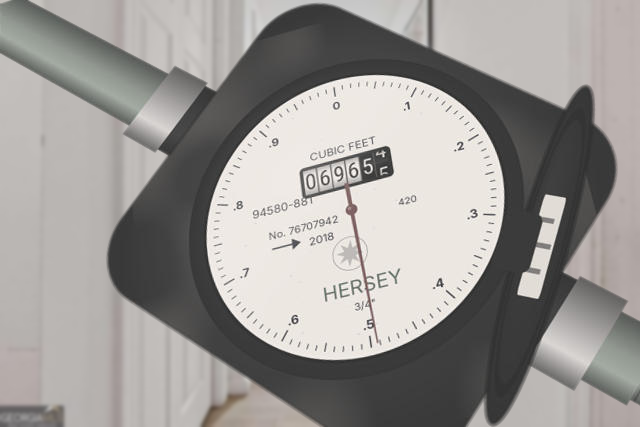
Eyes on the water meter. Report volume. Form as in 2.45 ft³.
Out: 69654.49 ft³
